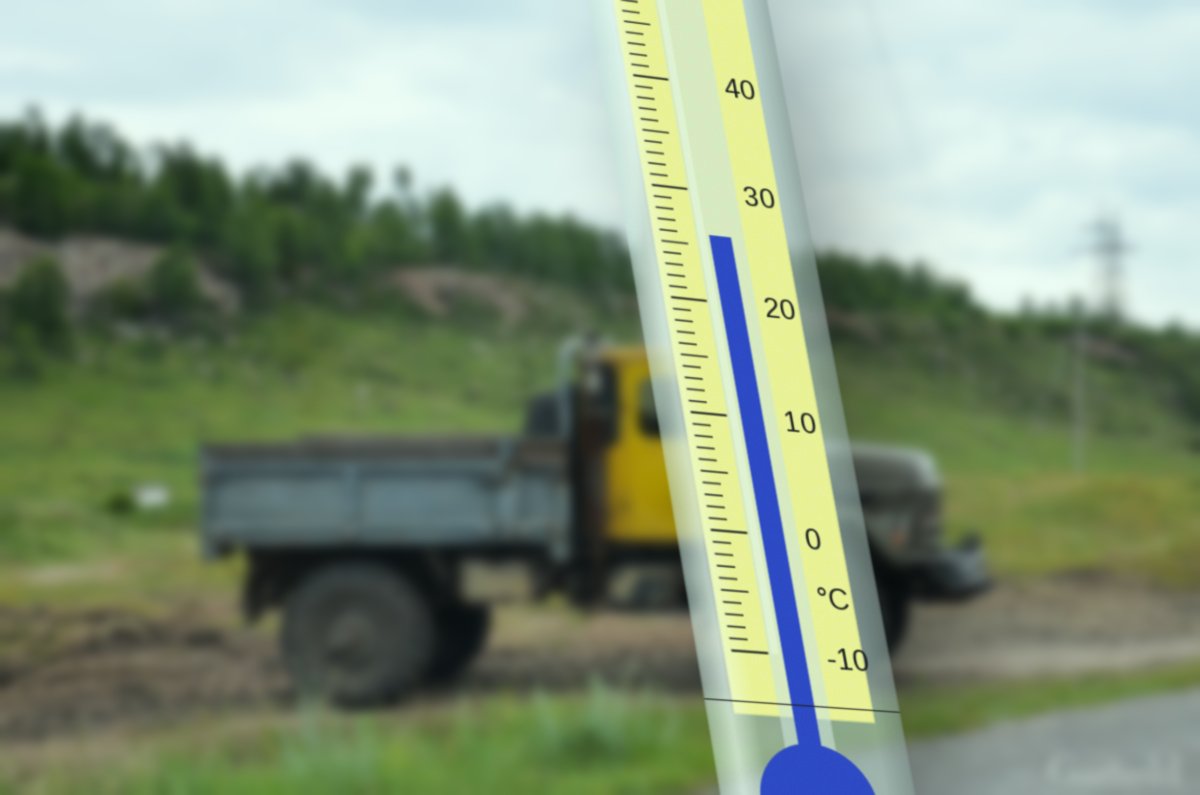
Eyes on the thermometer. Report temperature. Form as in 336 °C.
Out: 26 °C
